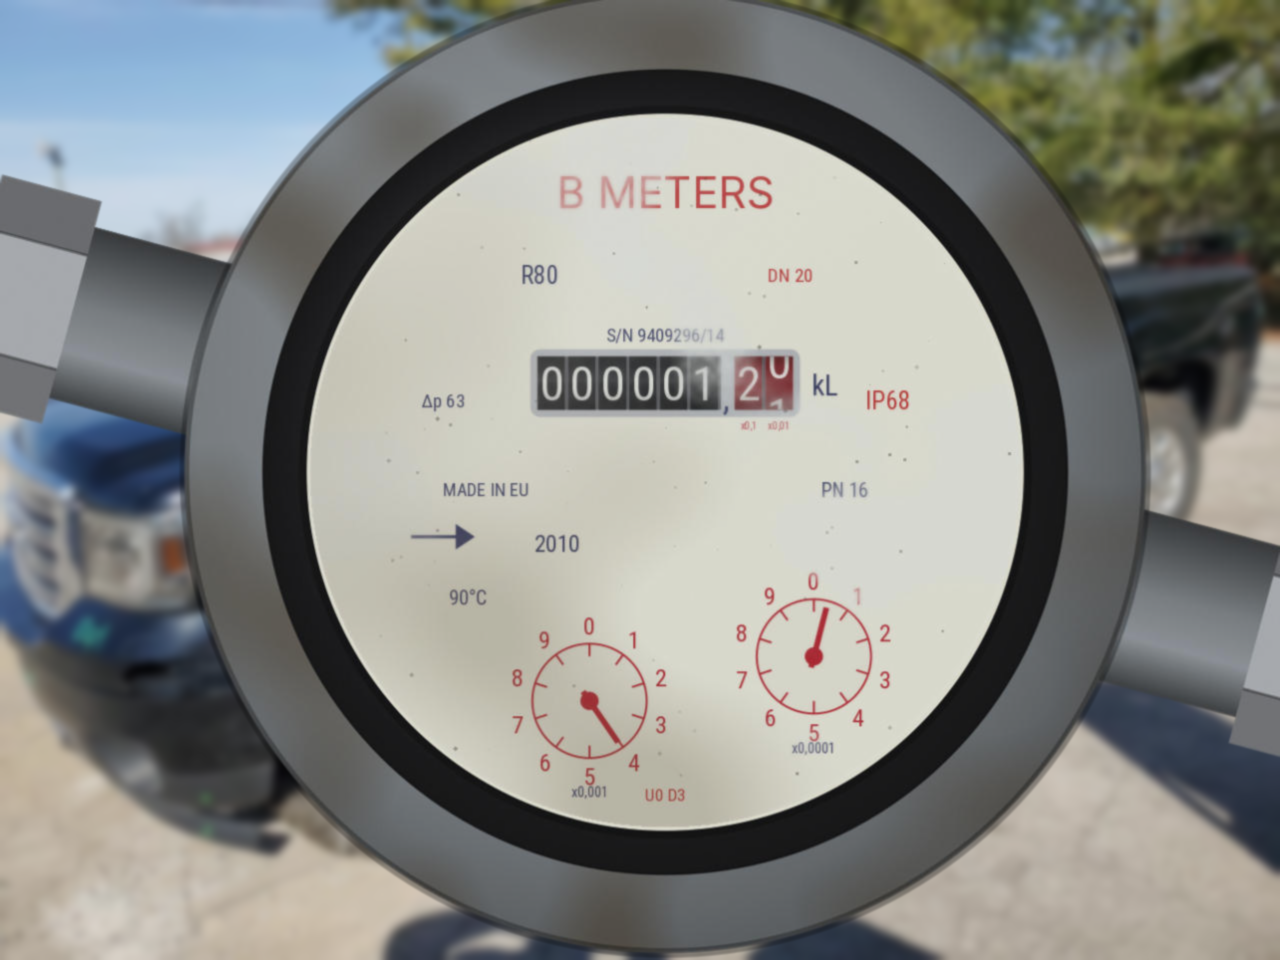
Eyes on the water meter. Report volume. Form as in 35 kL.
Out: 1.2040 kL
